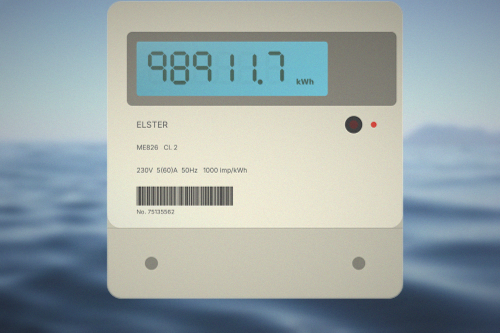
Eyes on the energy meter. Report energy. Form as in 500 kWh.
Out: 98911.7 kWh
